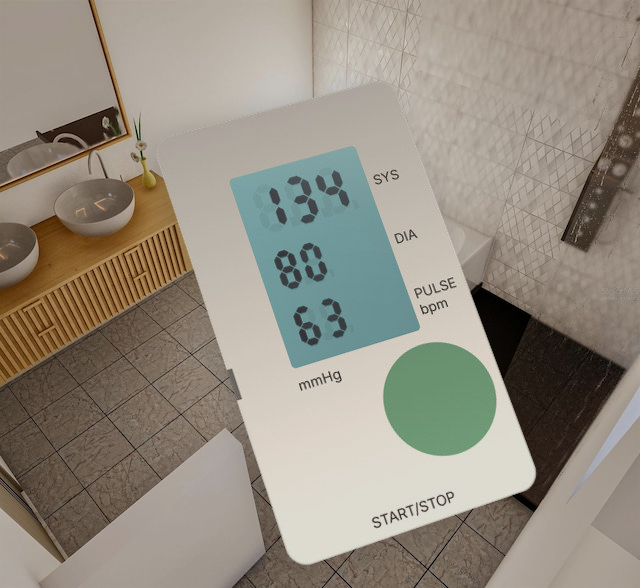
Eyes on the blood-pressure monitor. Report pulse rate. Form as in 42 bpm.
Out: 63 bpm
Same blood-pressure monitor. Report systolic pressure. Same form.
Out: 134 mmHg
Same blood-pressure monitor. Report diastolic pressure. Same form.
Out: 80 mmHg
